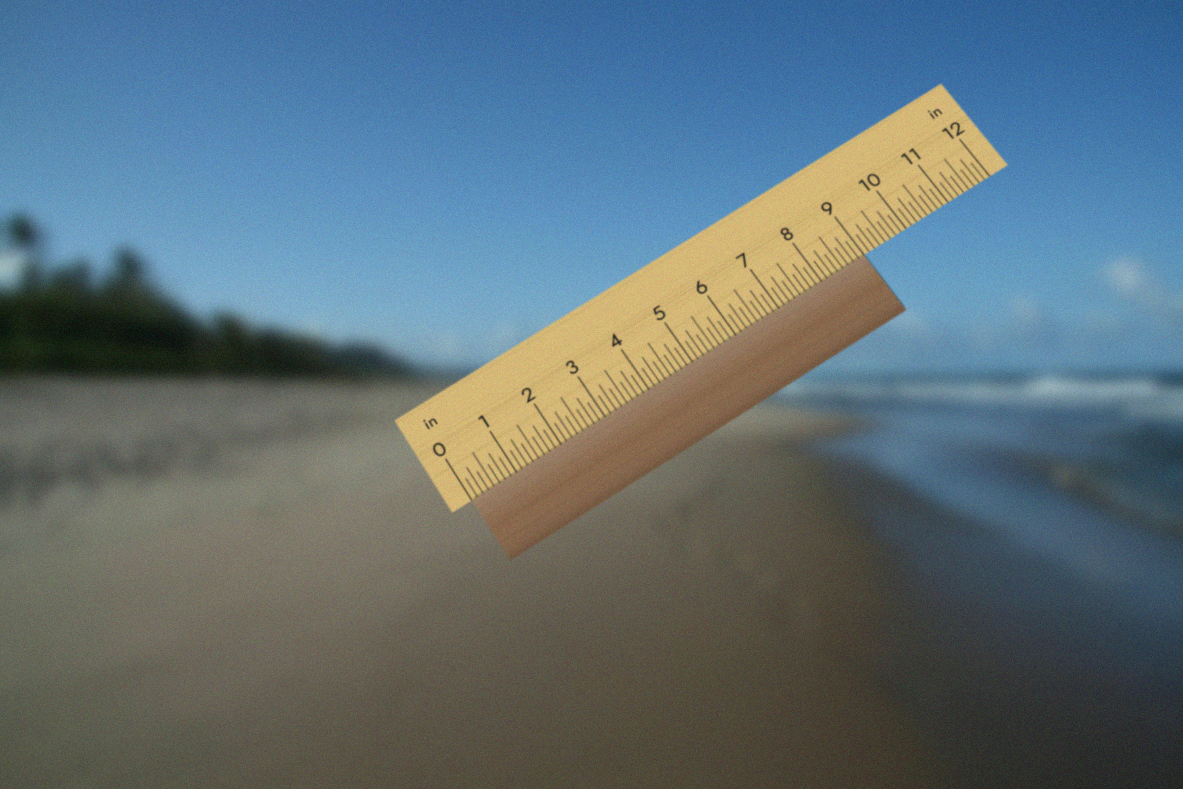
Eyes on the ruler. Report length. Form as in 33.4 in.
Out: 9 in
